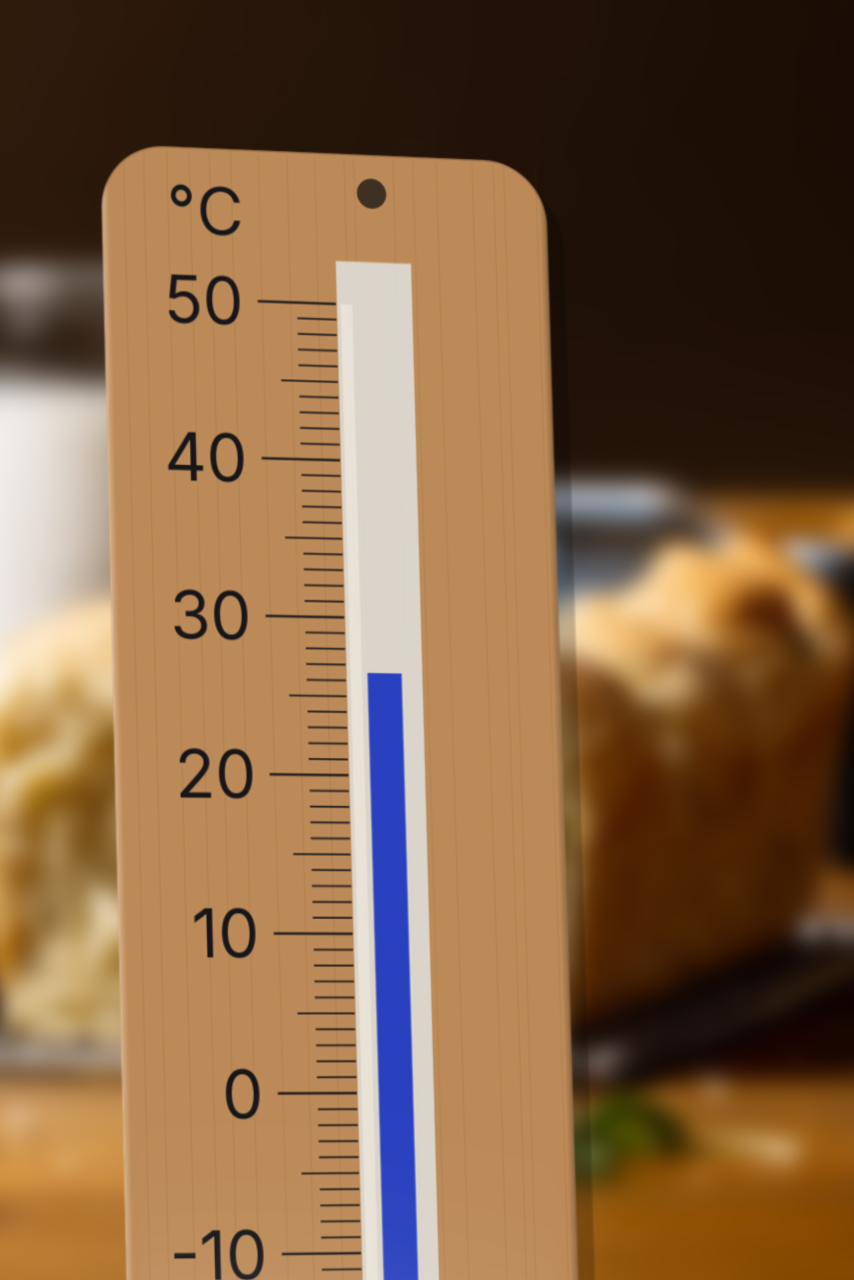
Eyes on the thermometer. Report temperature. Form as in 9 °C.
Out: 26.5 °C
